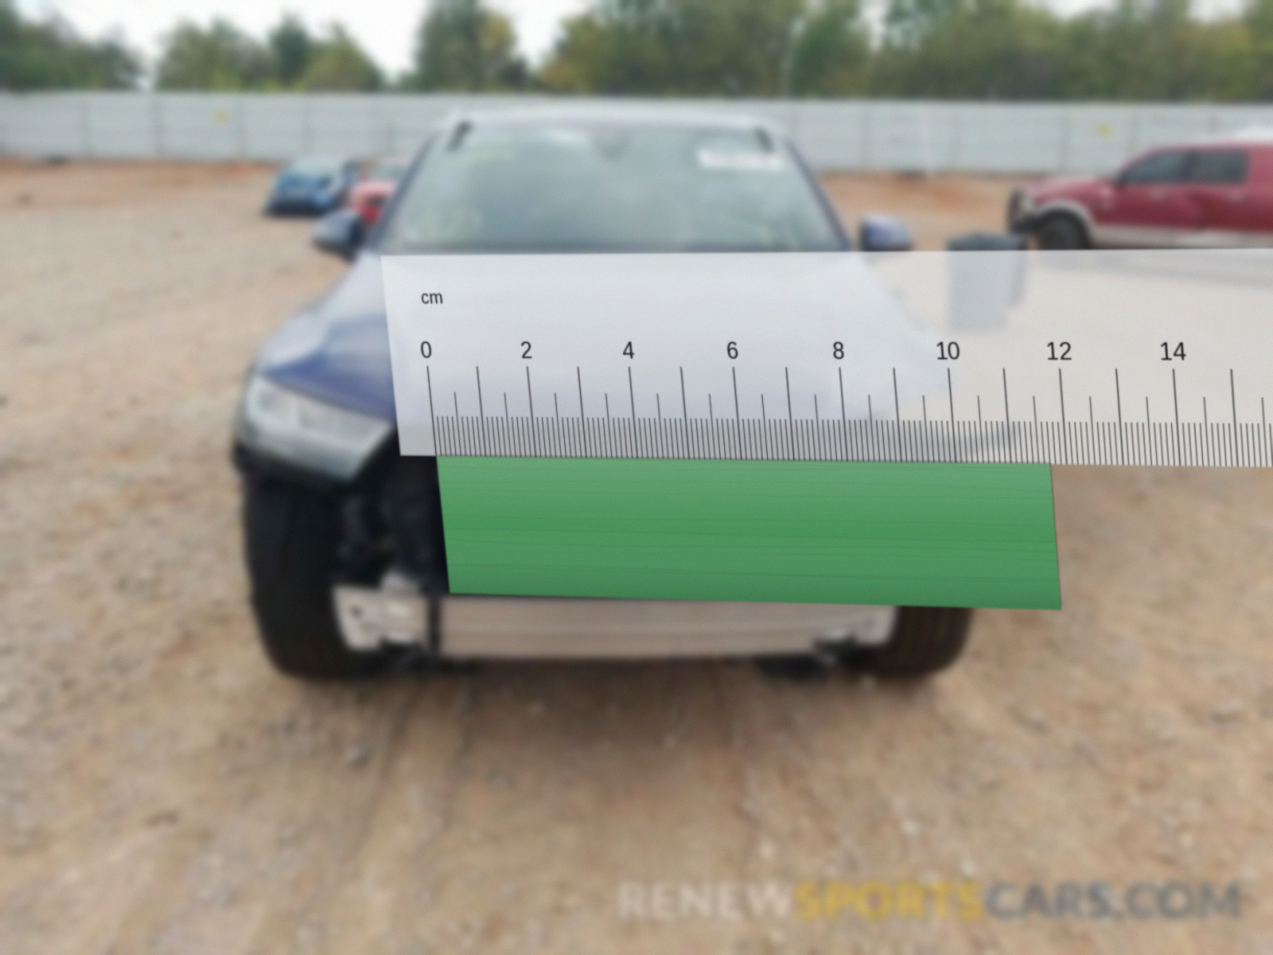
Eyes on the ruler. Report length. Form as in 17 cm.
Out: 11.7 cm
